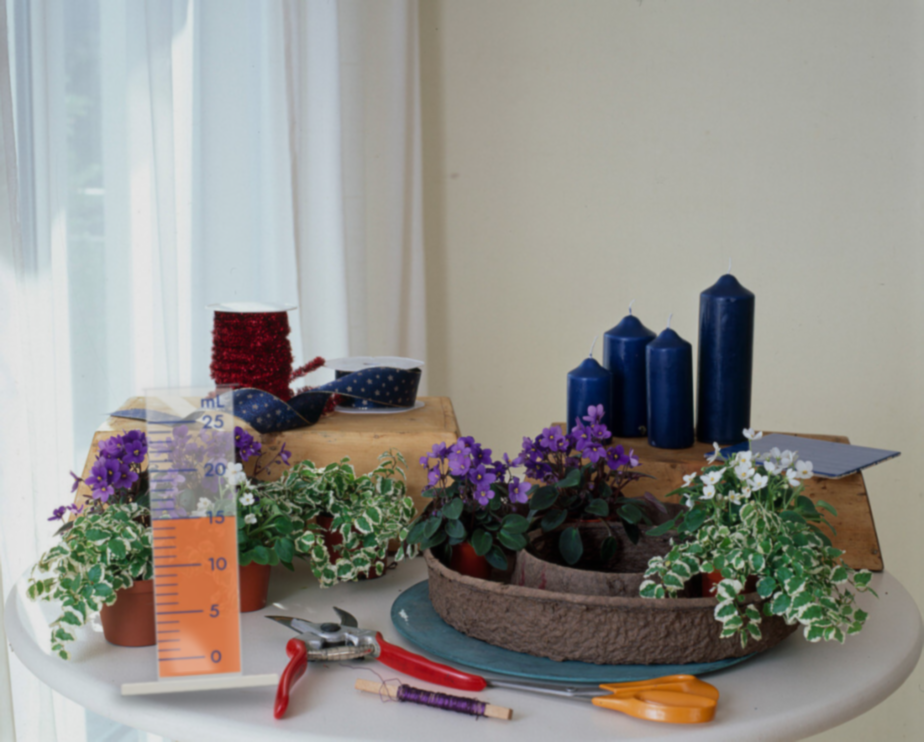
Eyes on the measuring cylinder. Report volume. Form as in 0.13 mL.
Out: 15 mL
